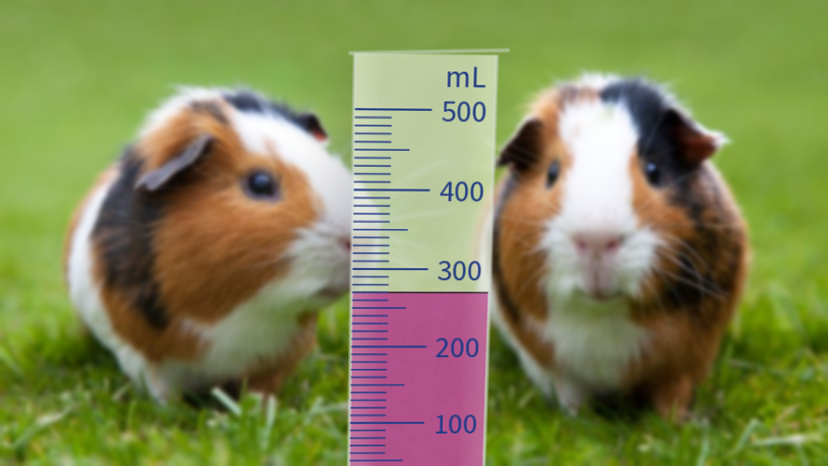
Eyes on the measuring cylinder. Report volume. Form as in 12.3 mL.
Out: 270 mL
